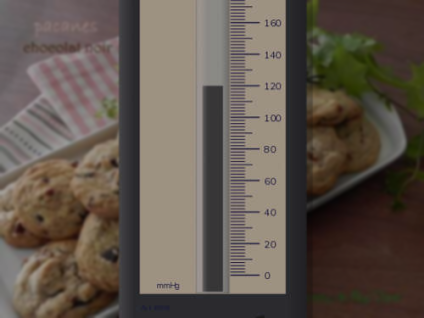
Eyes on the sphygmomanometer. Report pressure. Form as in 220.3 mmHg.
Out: 120 mmHg
